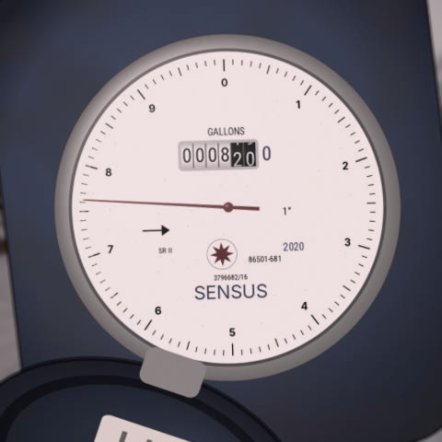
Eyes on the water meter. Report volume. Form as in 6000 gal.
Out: 8197.6 gal
